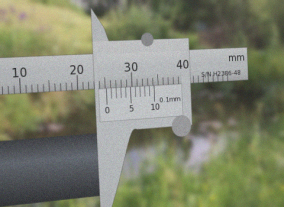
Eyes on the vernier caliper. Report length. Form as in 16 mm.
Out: 25.2 mm
